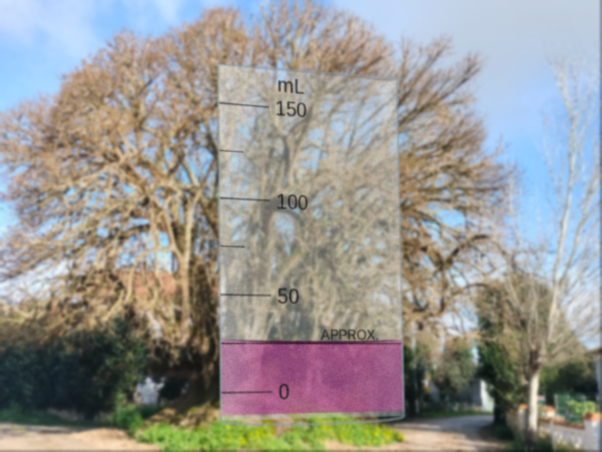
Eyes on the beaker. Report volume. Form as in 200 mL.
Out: 25 mL
